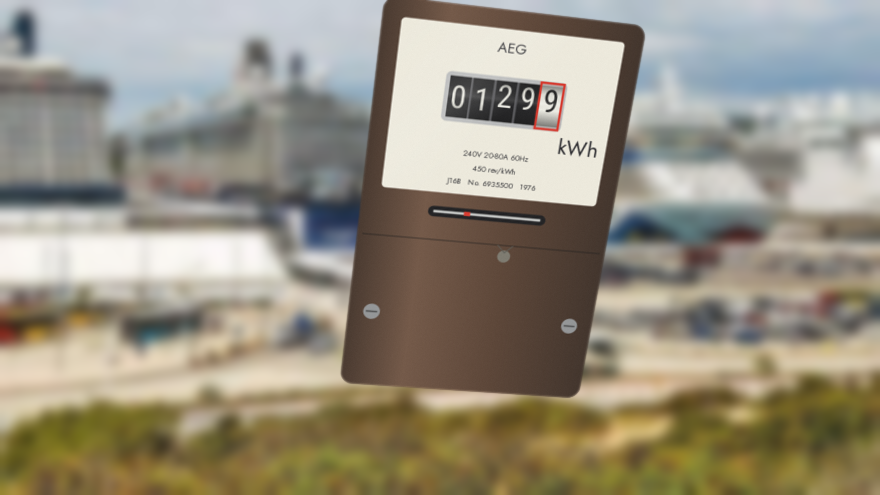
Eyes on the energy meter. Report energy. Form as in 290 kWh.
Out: 129.9 kWh
